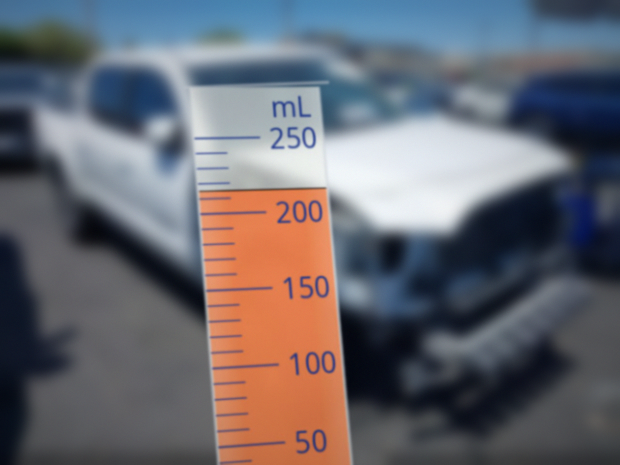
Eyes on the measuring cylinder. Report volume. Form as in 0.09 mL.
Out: 215 mL
